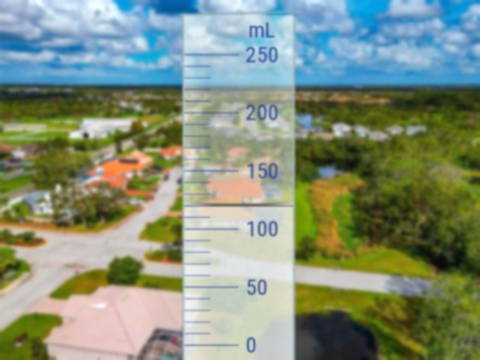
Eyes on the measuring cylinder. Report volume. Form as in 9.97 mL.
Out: 120 mL
